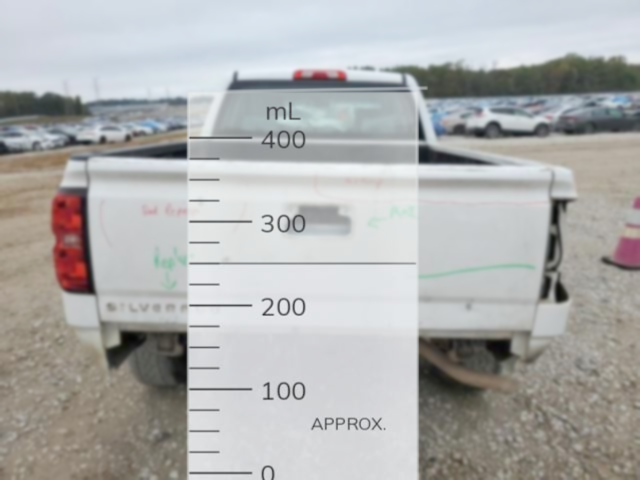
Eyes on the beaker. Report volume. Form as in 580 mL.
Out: 250 mL
